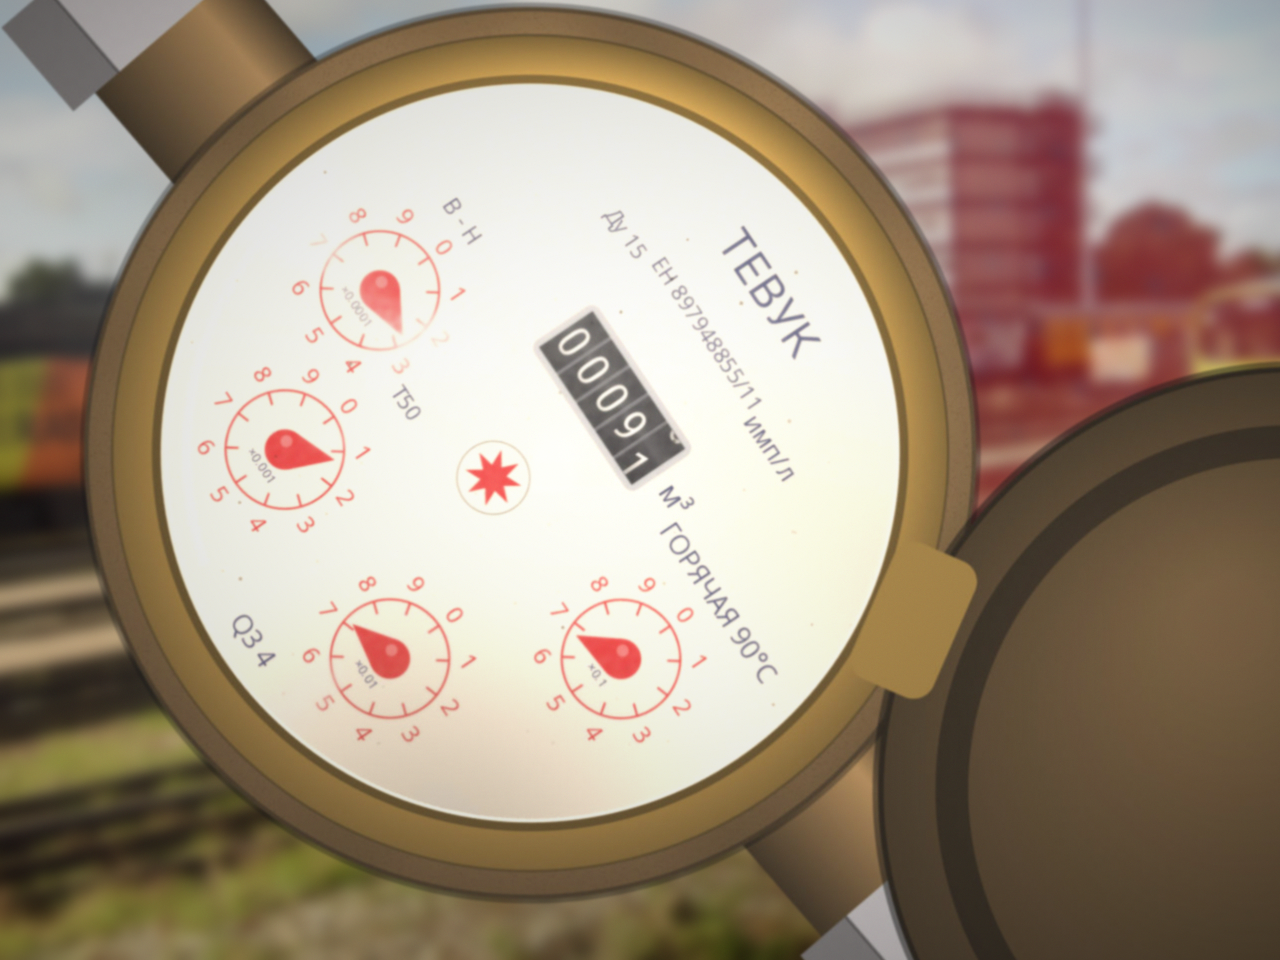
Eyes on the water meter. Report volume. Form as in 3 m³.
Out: 90.6712 m³
